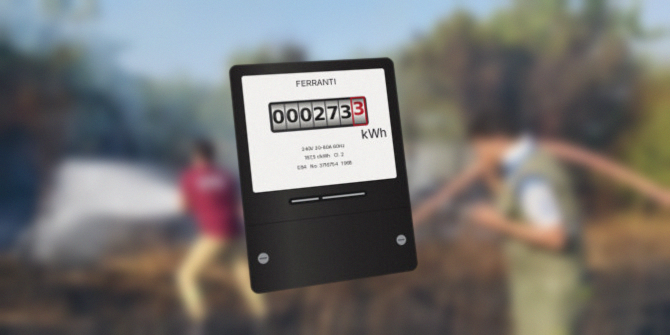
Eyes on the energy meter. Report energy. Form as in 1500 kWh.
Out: 273.3 kWh
